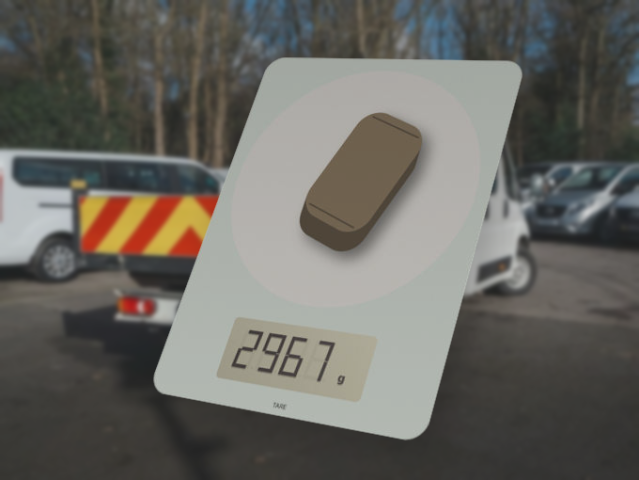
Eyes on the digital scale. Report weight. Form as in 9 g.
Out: 2967 g
